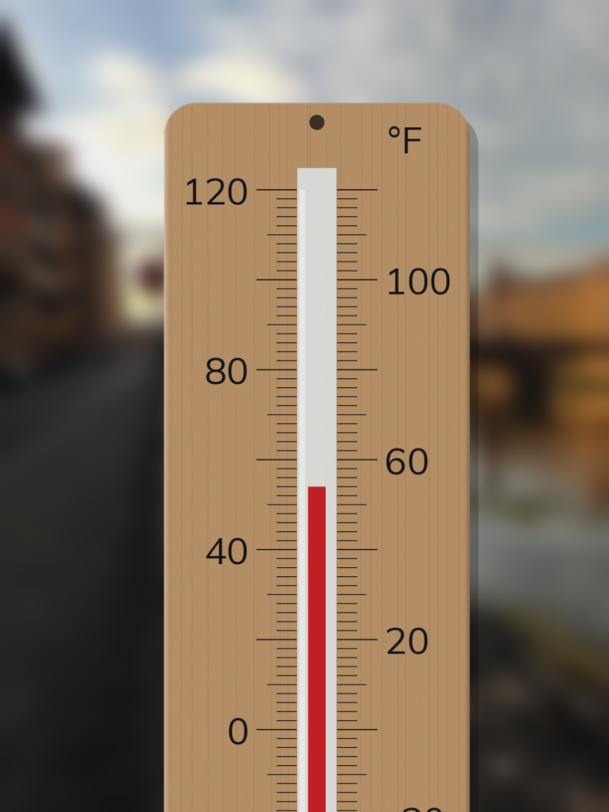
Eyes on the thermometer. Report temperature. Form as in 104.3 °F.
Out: 54 °F
